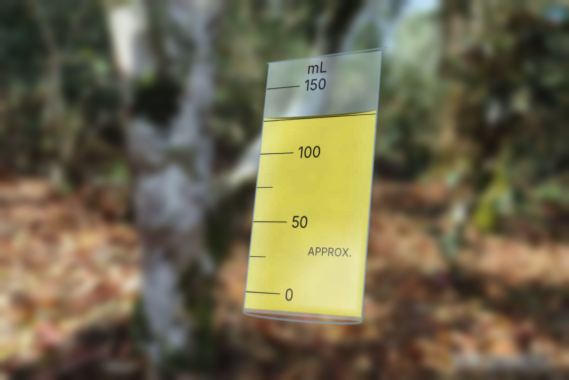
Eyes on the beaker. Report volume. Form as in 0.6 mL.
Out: 125 mL
